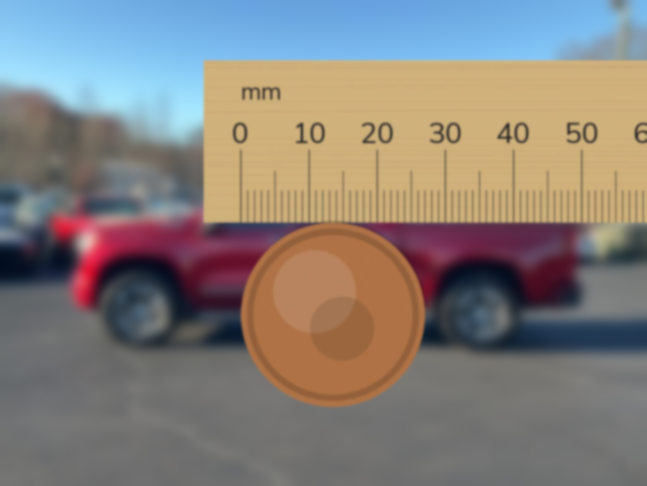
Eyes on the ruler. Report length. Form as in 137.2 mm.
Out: 27 mm
